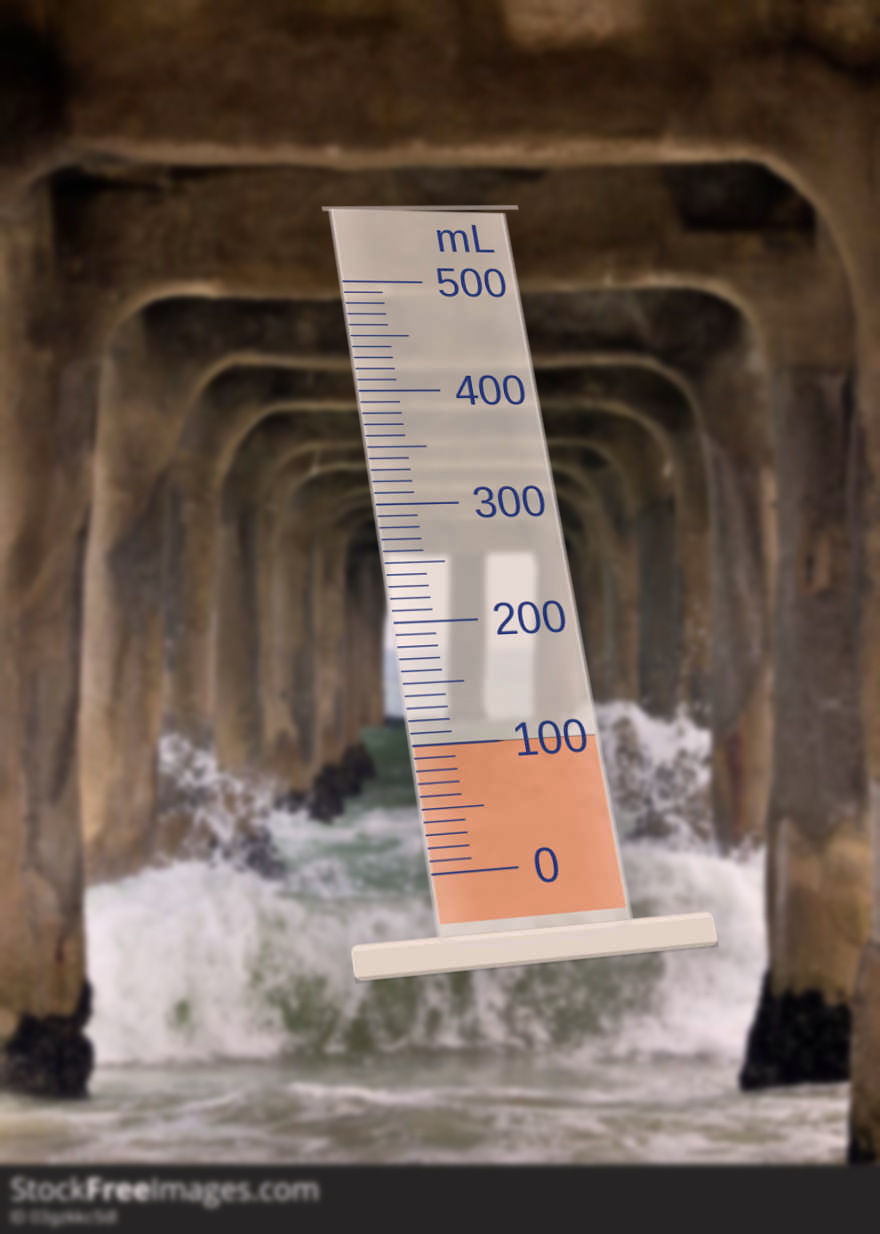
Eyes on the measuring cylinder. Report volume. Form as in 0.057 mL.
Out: 100 mL
